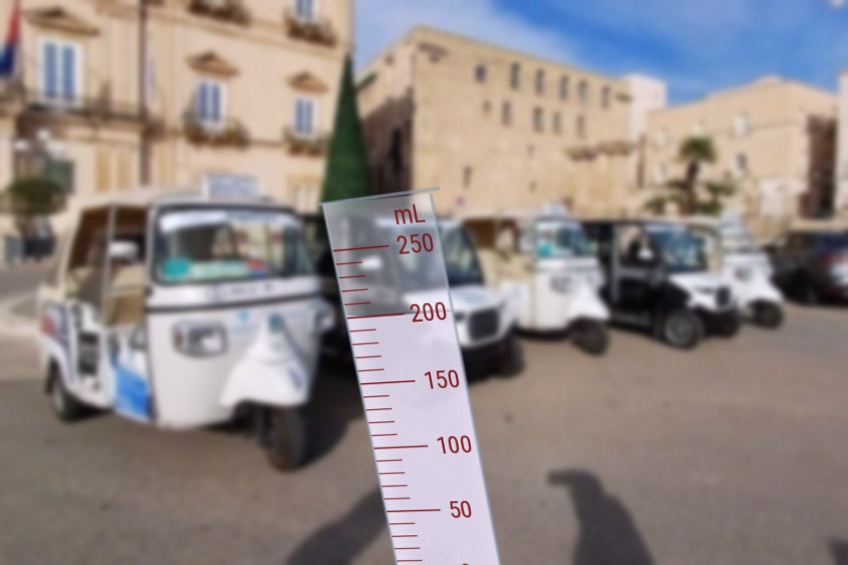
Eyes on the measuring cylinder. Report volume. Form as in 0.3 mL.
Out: 200 mL
